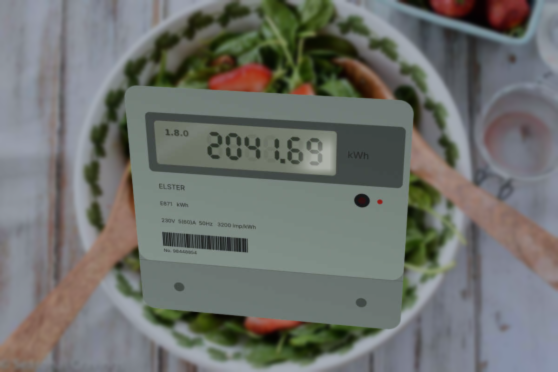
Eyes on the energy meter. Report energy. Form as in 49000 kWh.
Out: 2041.69 kWh
